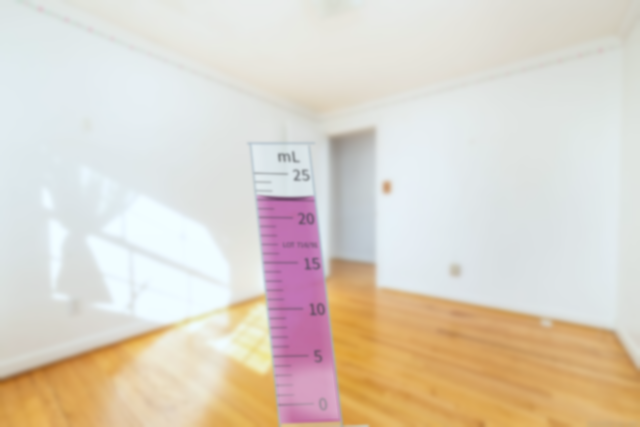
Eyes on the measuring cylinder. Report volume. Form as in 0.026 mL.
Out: 22 mL
